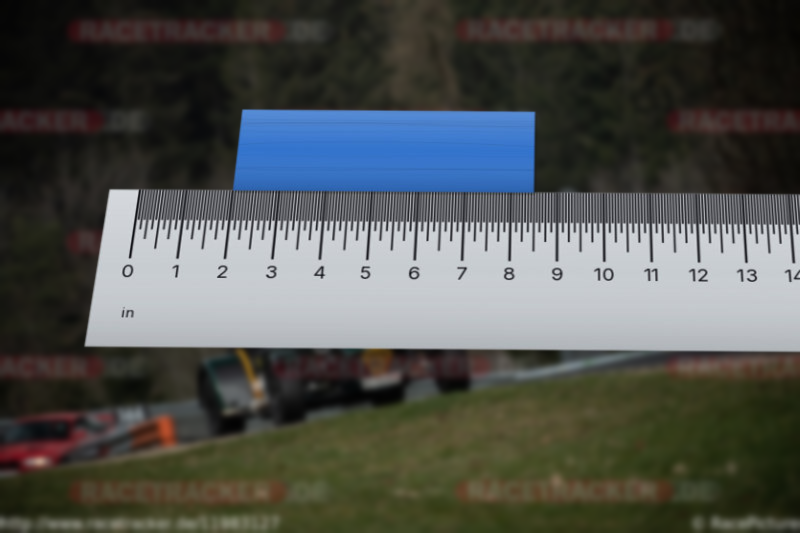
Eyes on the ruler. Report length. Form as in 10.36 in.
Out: 6.5 in
